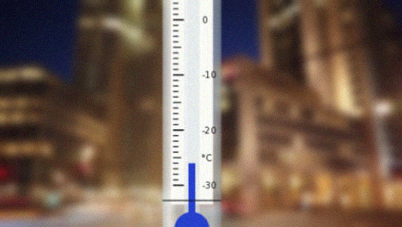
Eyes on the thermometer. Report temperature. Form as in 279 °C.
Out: -26 °C
